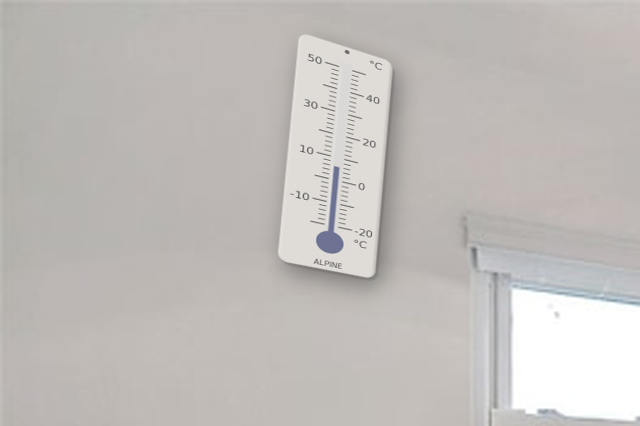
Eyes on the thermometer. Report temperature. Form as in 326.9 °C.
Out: 6 °C
